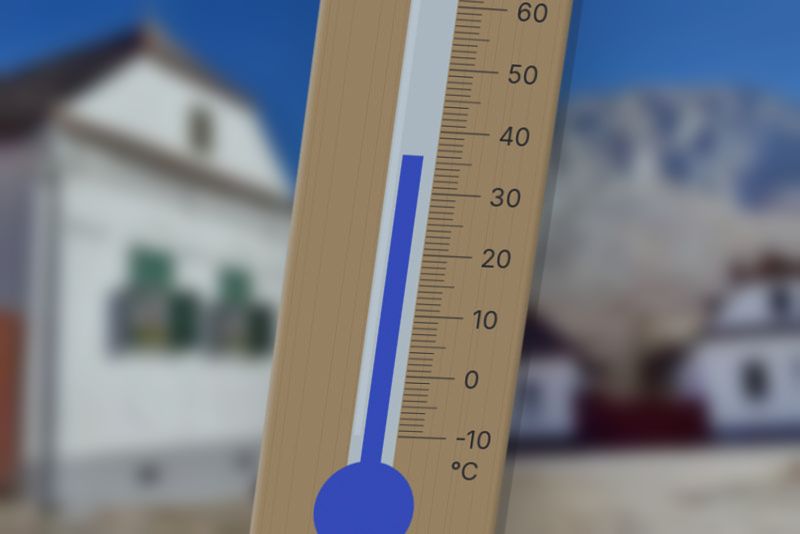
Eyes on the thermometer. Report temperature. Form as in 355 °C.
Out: 36 °C
